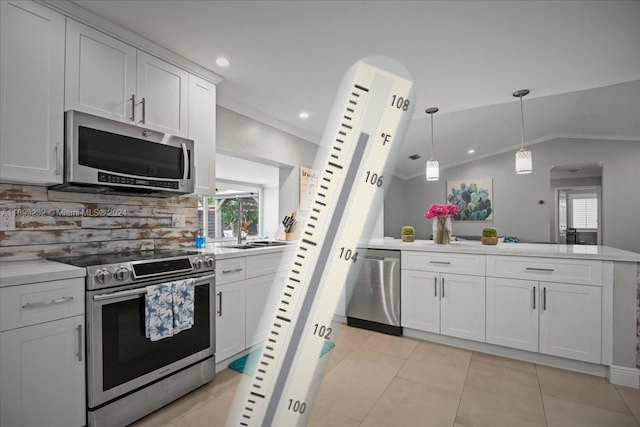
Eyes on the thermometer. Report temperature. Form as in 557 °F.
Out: 107 °F
